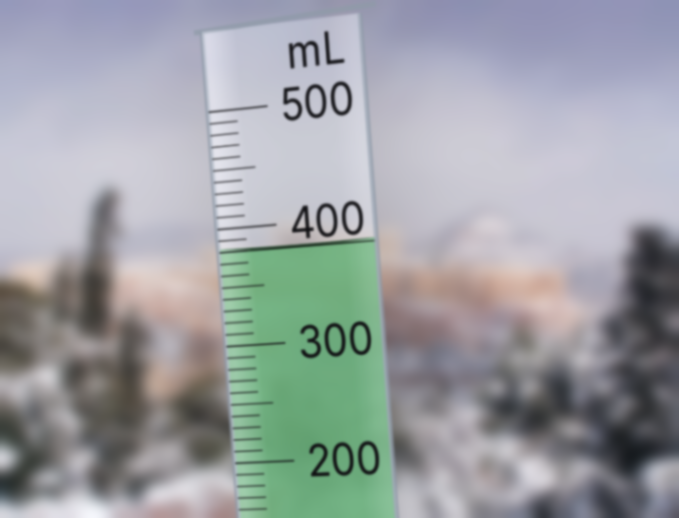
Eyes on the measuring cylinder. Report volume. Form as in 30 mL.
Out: 380 mL
